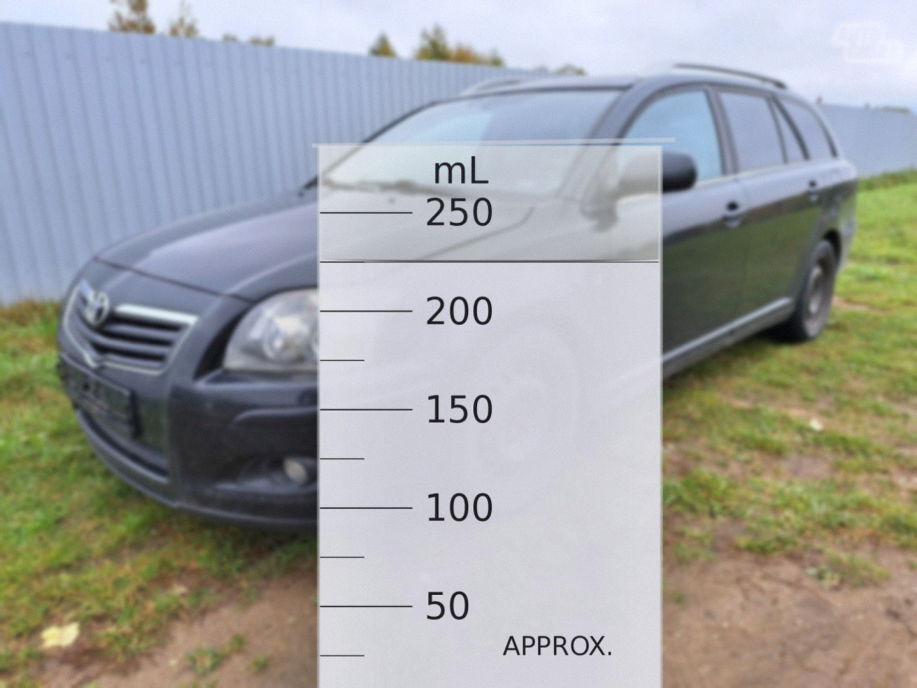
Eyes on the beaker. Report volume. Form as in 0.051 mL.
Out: 225 mL
